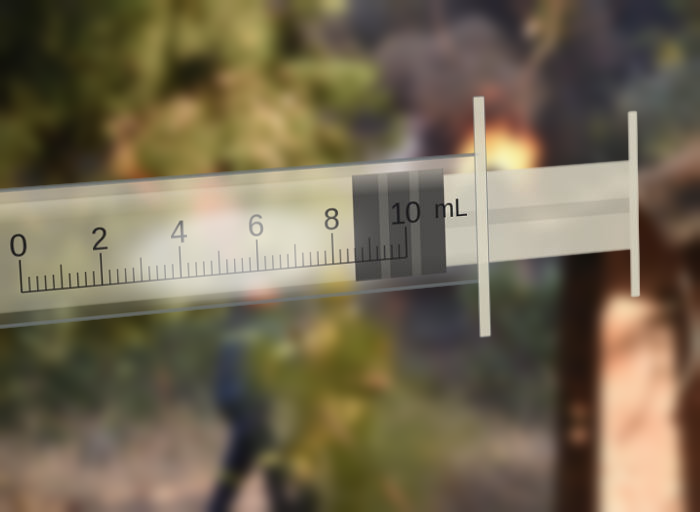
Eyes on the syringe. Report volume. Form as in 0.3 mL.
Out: 8.6 mL
